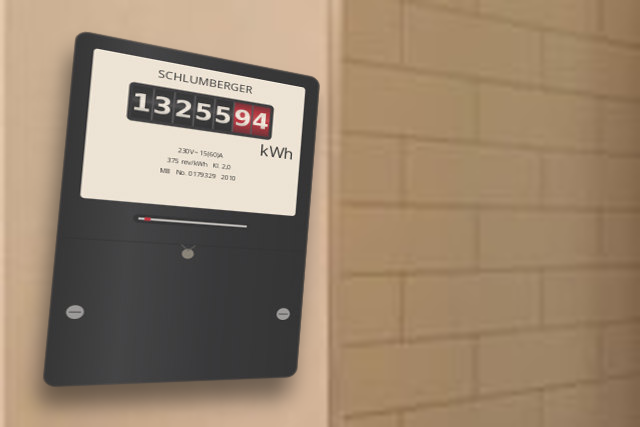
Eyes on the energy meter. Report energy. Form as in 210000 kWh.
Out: 13255.94 kWh
